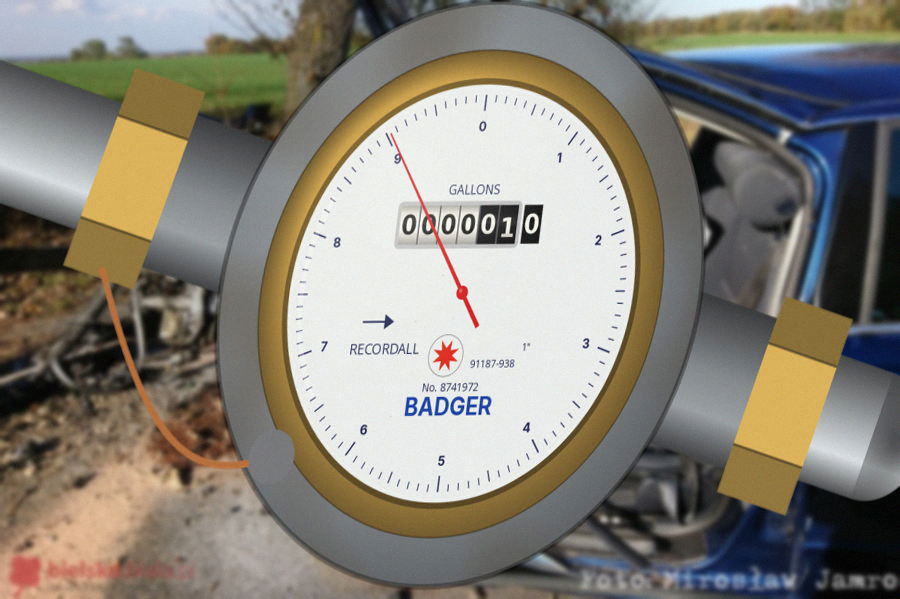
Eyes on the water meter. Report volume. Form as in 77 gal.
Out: 9.0 gal
